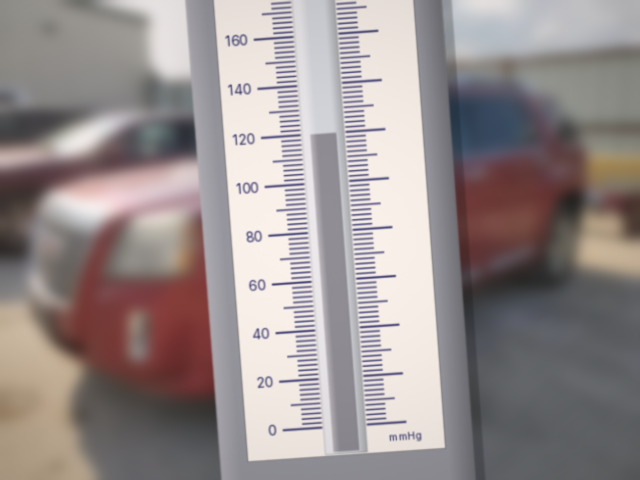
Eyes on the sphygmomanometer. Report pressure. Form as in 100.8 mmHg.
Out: 120 mmHg
